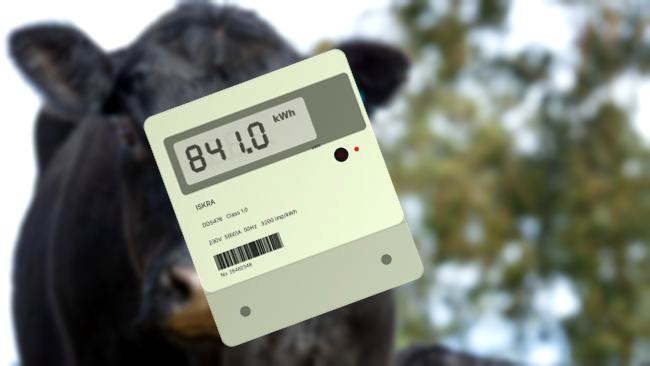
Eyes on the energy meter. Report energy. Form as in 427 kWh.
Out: 841.0 kWh
